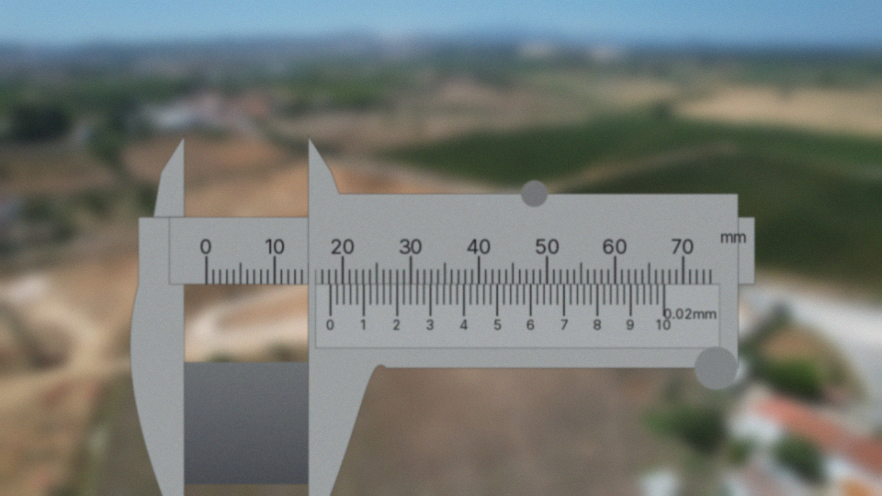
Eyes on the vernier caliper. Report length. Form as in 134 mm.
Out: 18.2 mm
